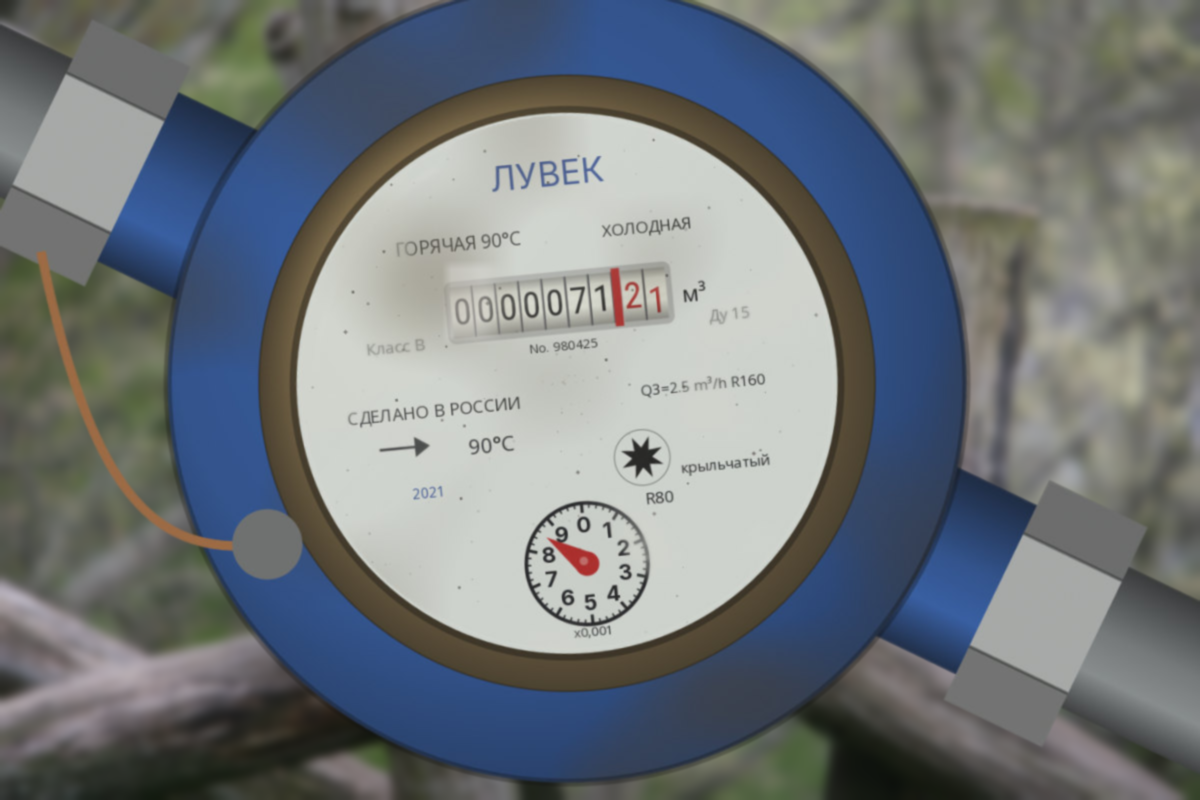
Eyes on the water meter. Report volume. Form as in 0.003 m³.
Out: 71.208 m³
